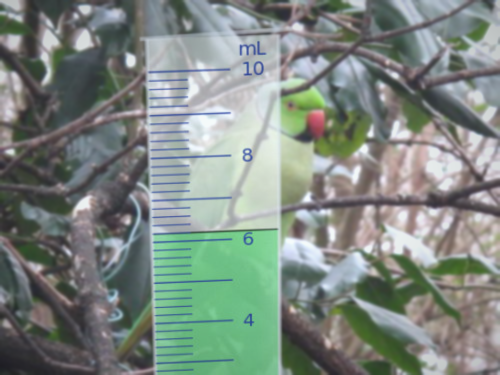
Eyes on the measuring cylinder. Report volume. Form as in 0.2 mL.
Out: 6.2 mL
